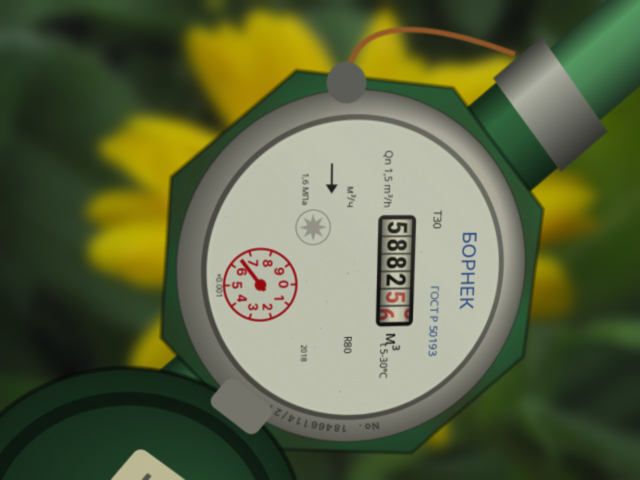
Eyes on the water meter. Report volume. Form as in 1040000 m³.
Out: 5882.556 m³
